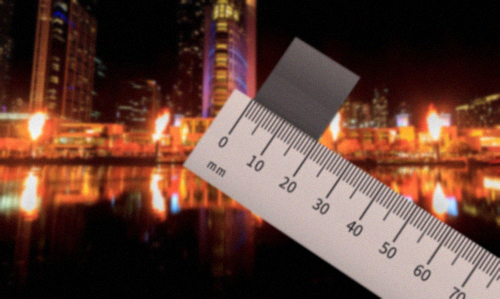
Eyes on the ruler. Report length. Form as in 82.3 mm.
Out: 20 mm
